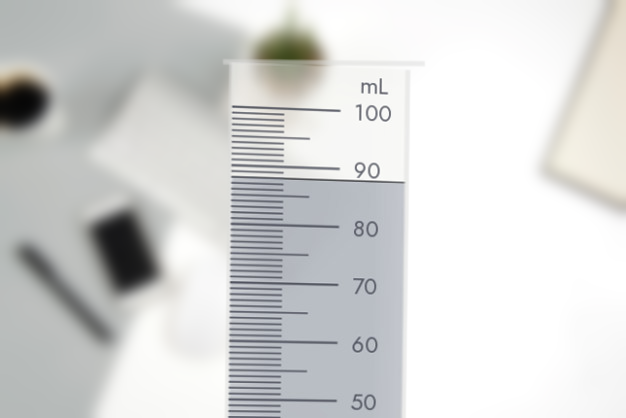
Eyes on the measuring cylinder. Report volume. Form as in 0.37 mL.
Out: 88 mL
